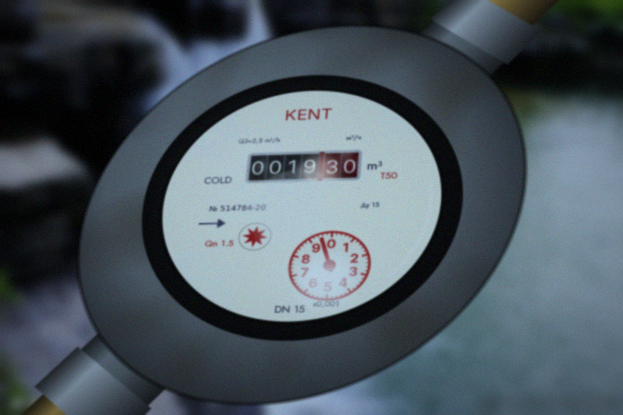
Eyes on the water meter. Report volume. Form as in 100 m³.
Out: 19.299 m³
